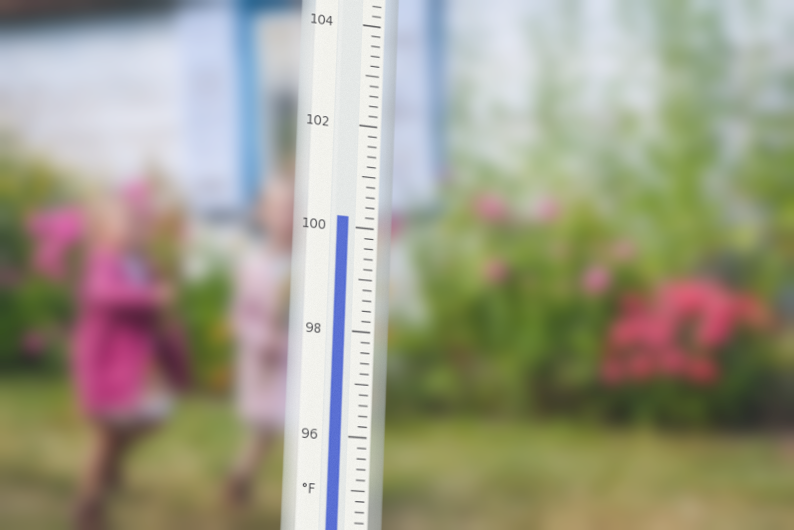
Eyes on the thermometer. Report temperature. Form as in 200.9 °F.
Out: 100.2 °F
